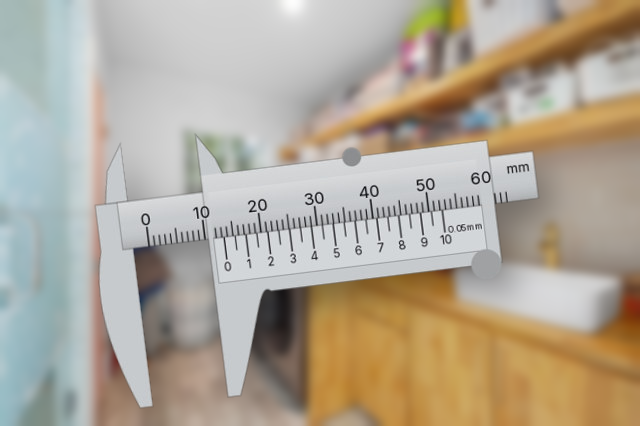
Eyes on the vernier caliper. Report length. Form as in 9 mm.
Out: 13.4 mm
